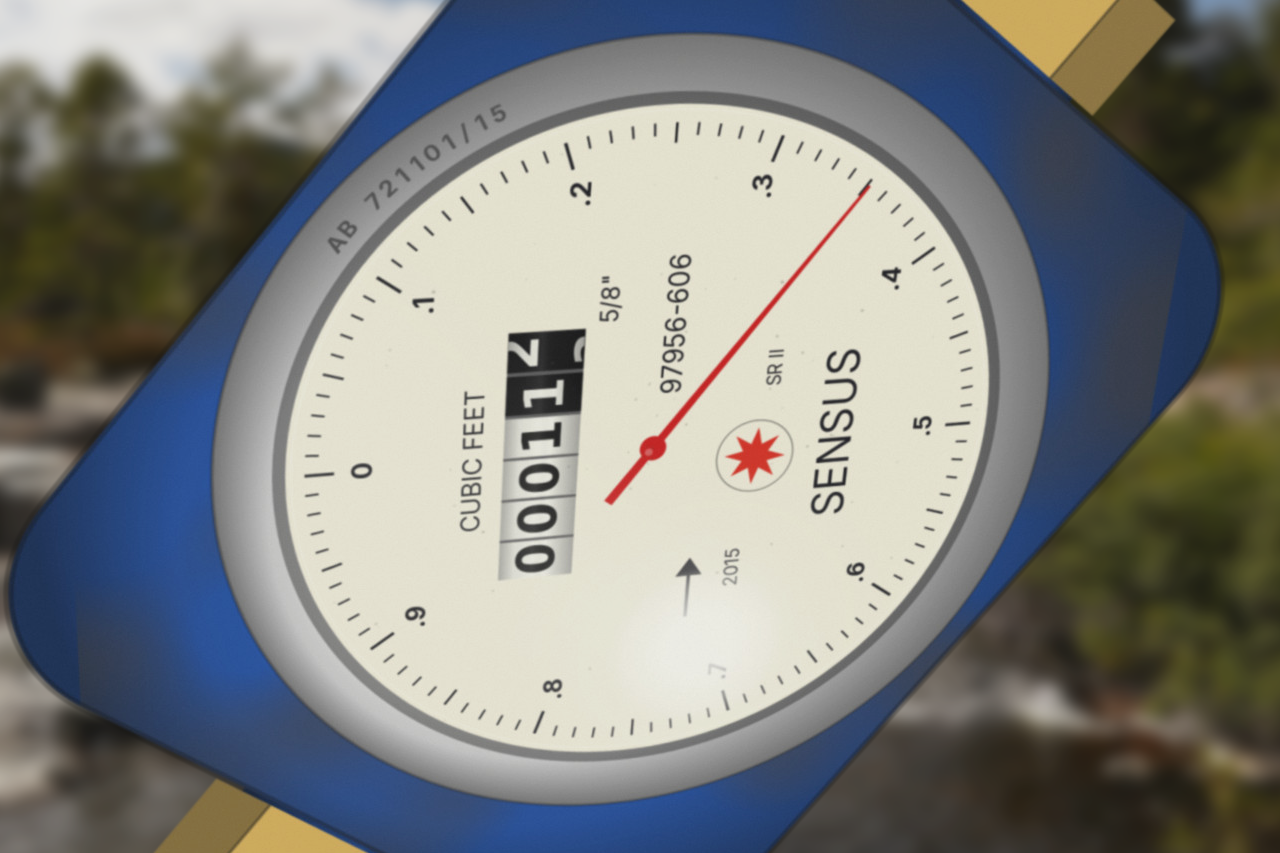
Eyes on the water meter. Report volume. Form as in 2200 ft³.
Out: 112.35 ft³
